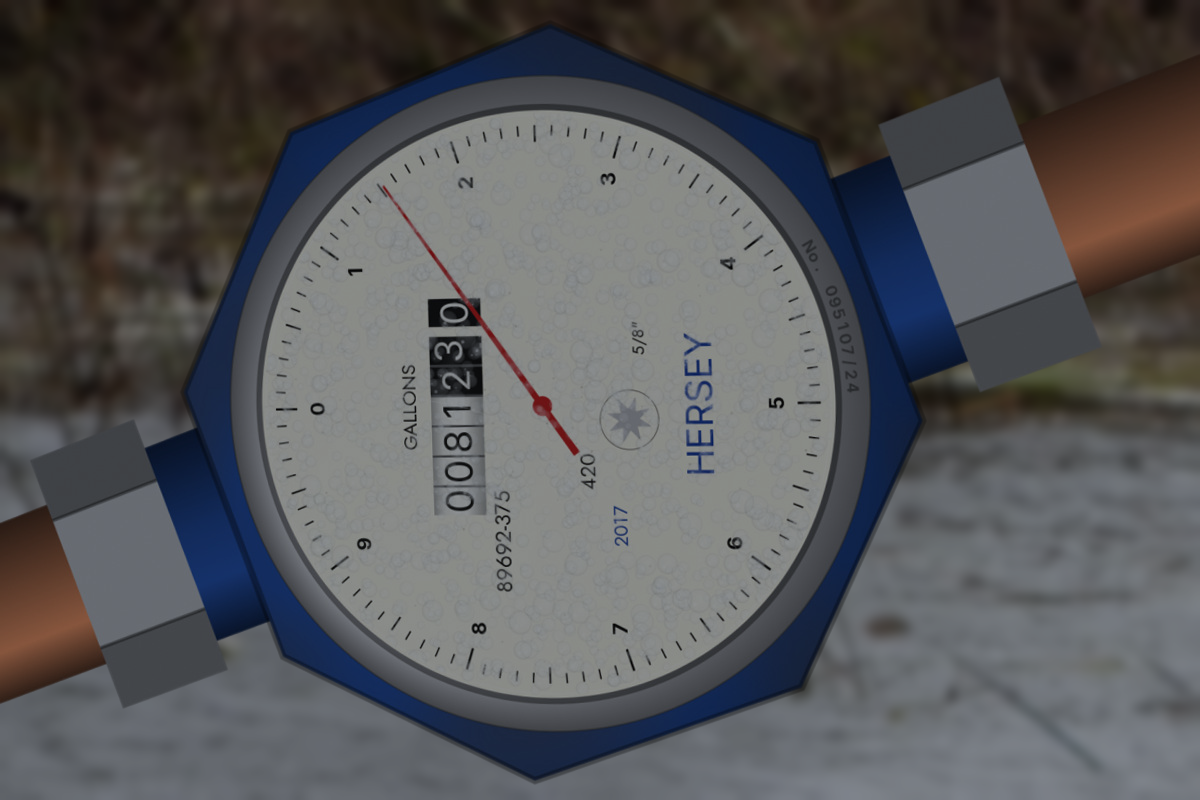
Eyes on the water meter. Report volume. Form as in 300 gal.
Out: 81231.5 gal
